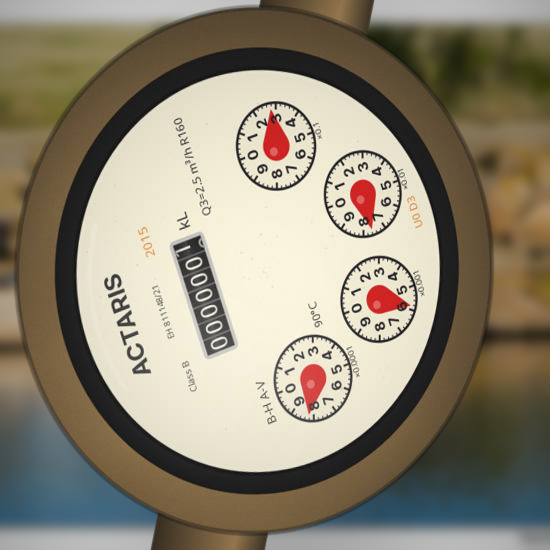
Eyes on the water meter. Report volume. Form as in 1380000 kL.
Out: 1.2758 kL
